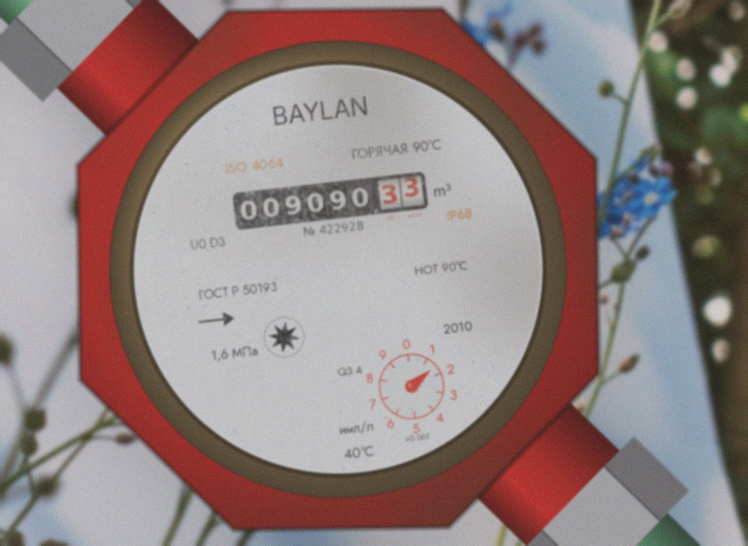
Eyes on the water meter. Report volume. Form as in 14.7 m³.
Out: 9090.331 m³
